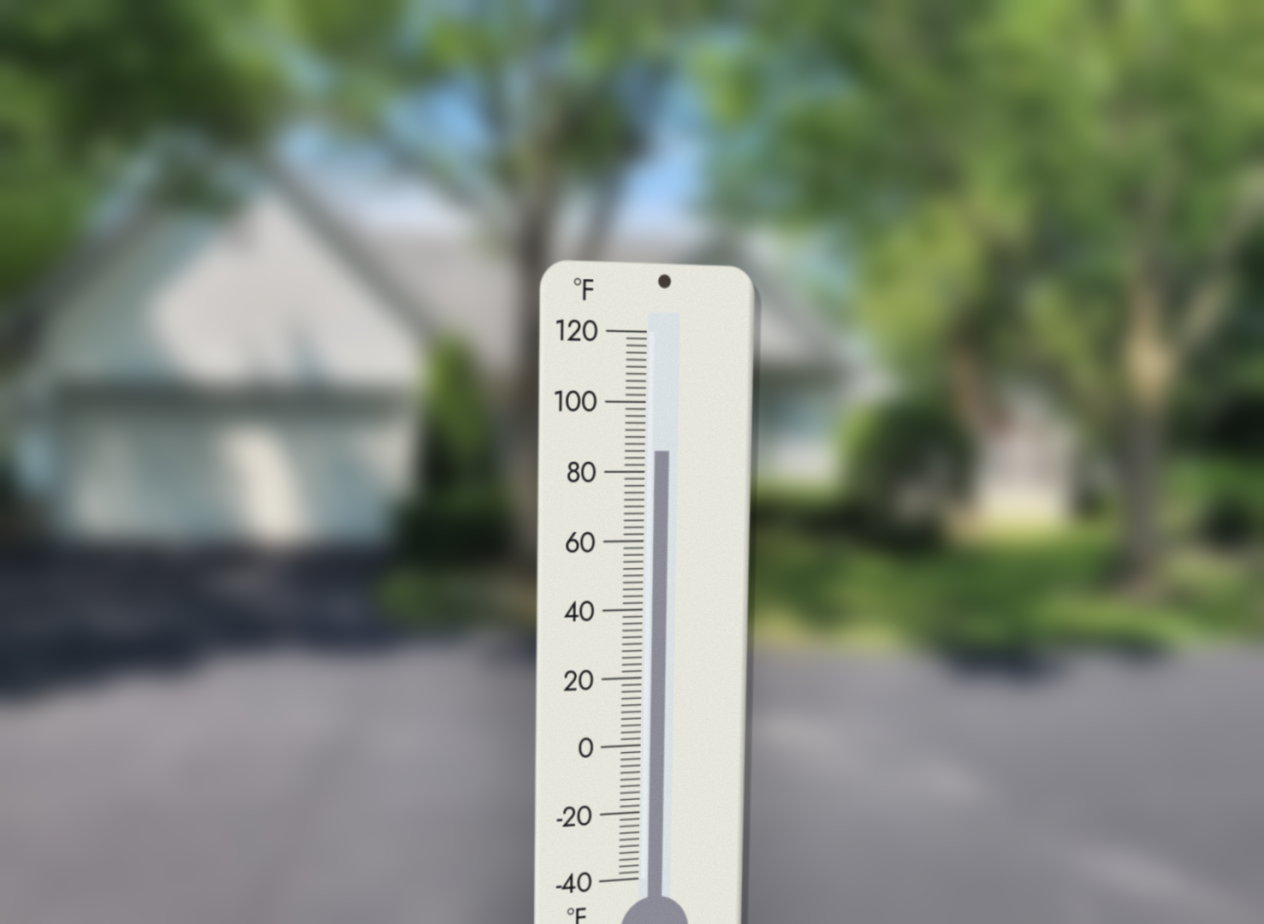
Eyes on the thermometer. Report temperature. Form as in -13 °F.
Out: 86 °F
